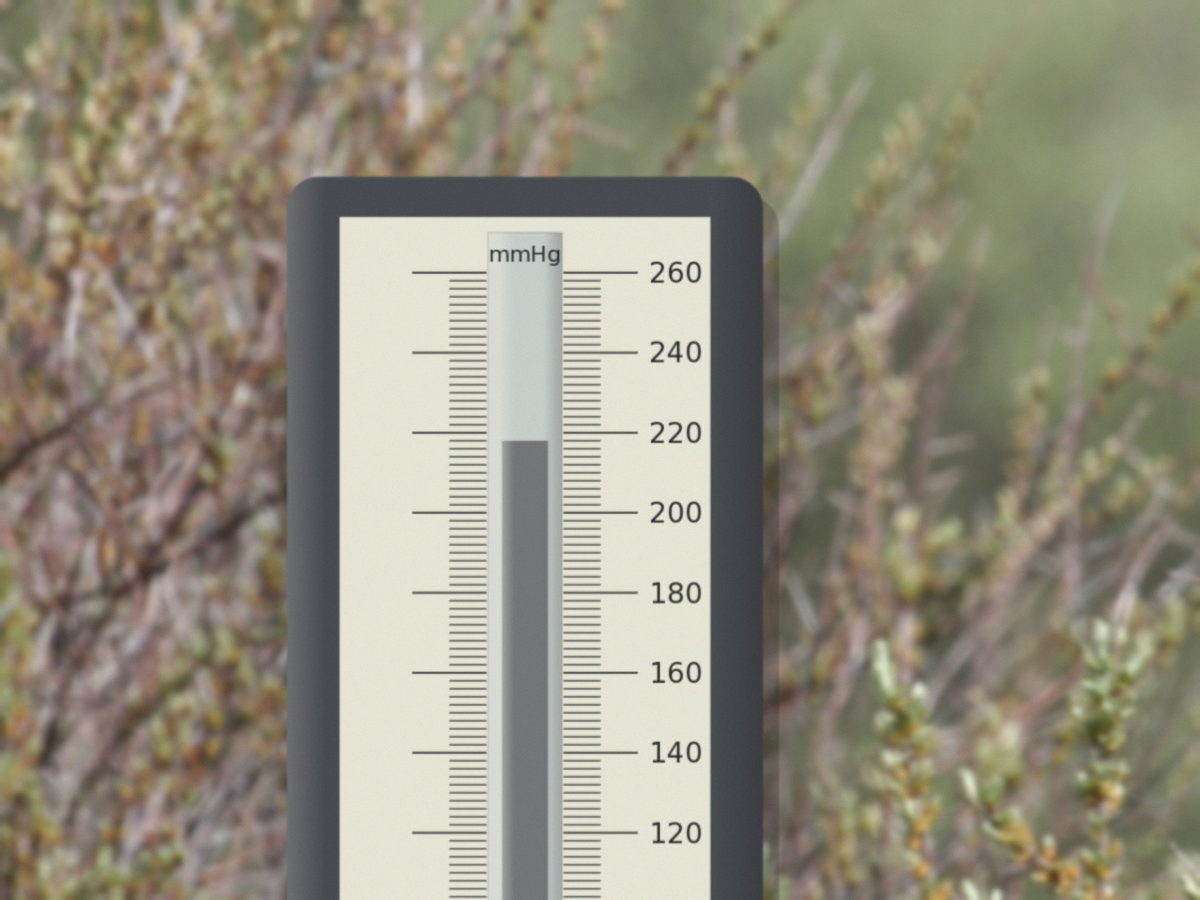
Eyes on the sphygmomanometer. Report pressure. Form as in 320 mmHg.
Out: 218 mmHg
